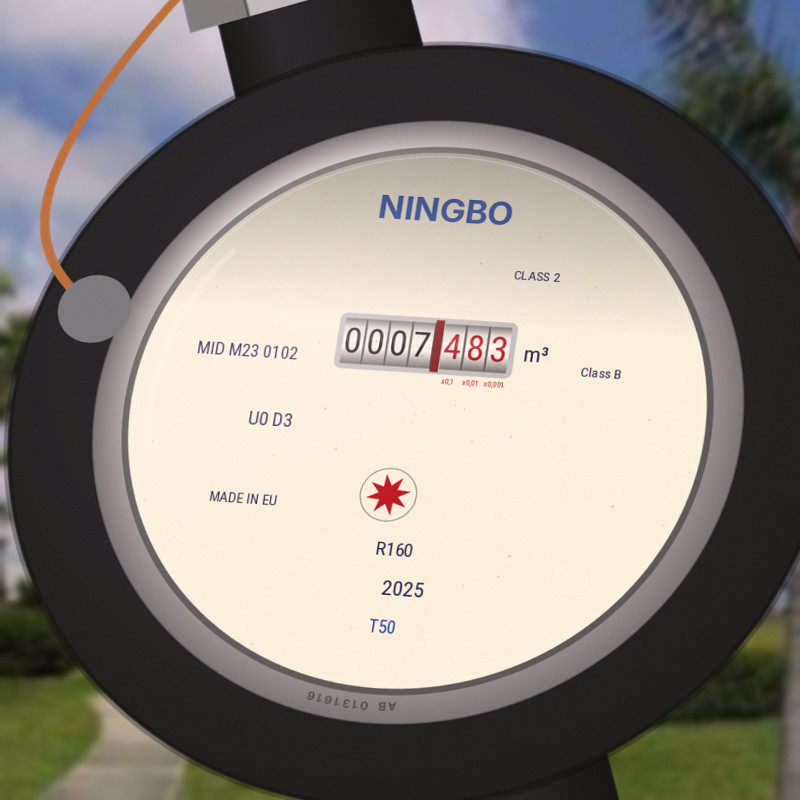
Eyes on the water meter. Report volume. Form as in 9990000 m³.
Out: 7.483 m³
